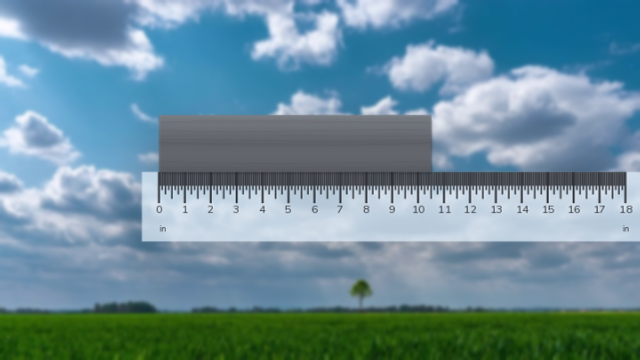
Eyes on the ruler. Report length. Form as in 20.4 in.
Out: 10.5 in
